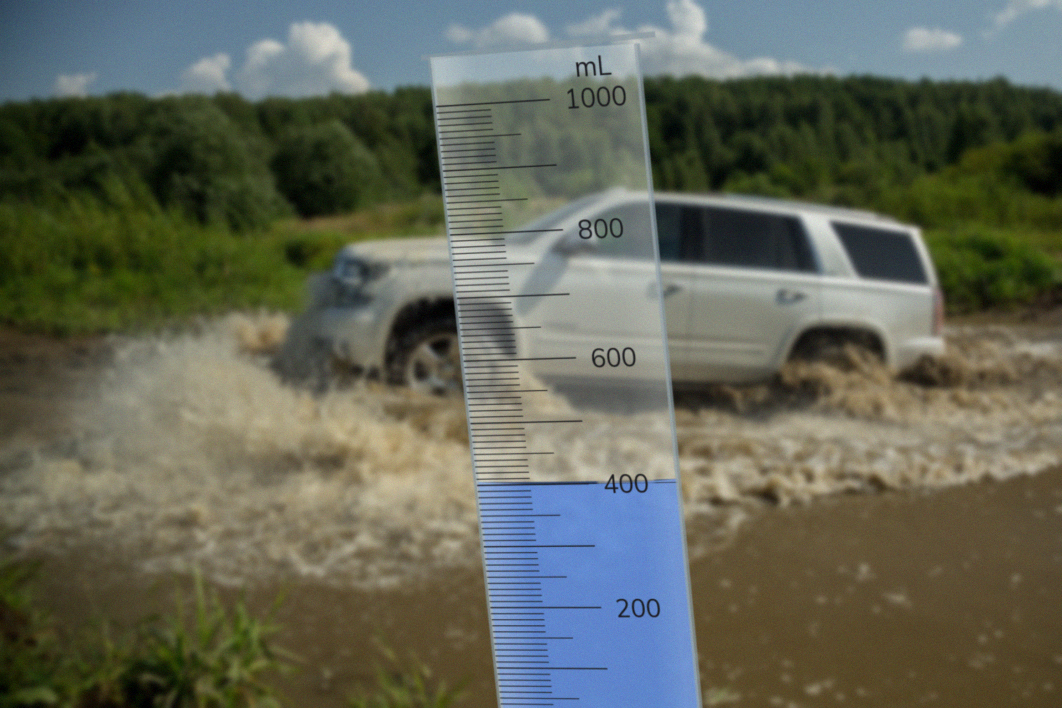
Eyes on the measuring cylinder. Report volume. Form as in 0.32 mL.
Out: 400 mL
